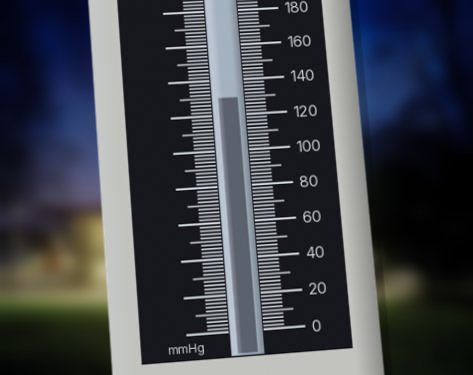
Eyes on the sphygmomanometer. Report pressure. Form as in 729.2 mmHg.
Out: 130 mmHg
